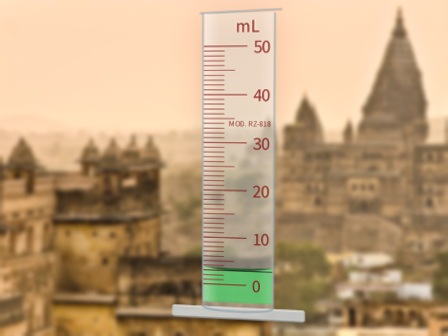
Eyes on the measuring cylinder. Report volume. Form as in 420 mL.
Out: 3 mL
